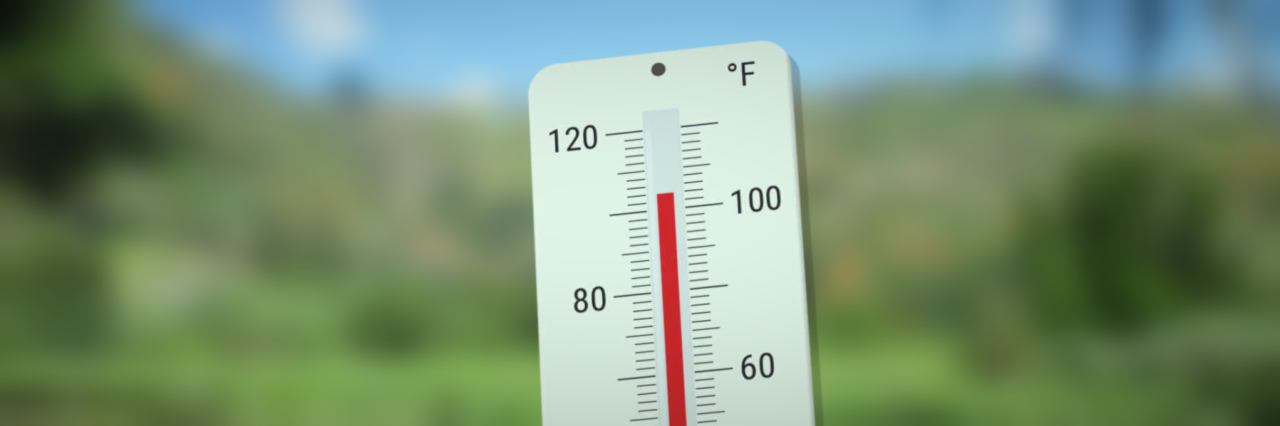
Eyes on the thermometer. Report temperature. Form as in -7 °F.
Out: 104 °F
